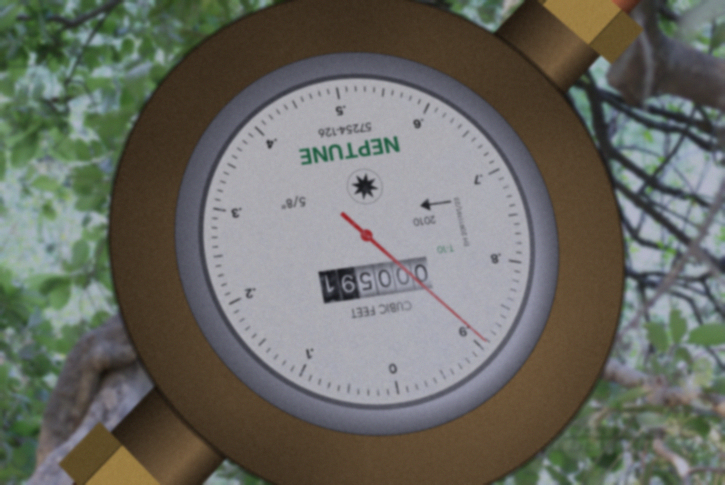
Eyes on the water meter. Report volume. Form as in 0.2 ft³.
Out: 590.89 ft³
